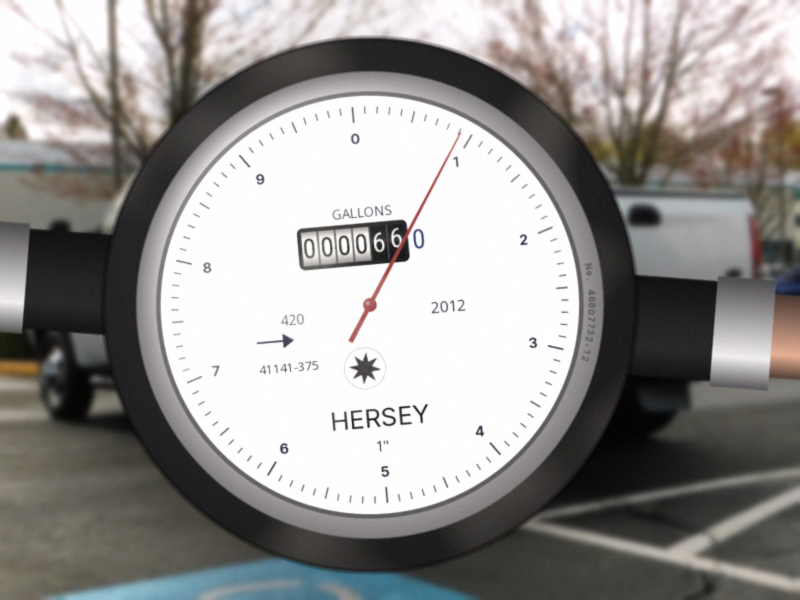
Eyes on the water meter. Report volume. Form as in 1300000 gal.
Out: 660.9 gal
